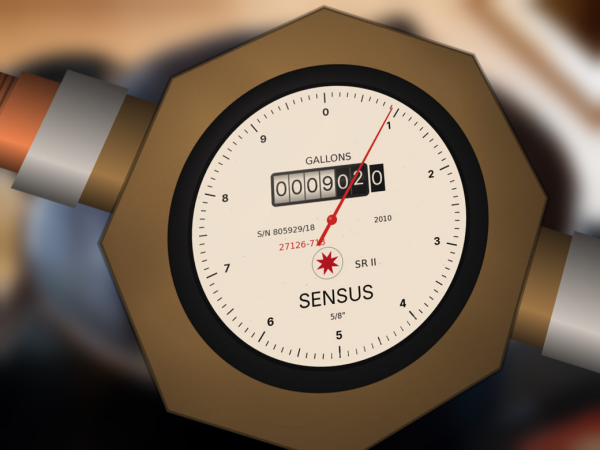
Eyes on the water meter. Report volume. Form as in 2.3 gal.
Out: 9020.9 gal
